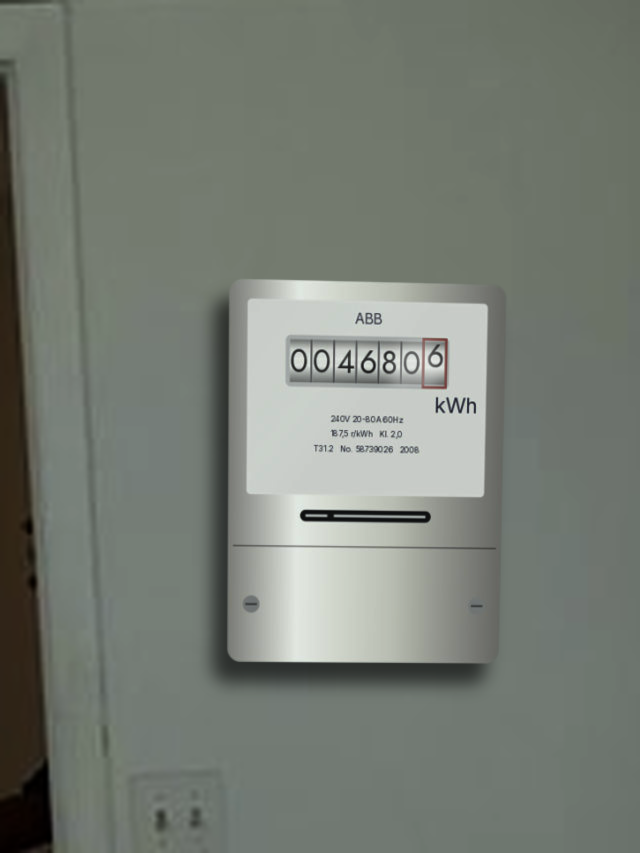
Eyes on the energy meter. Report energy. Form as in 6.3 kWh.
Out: 4680.6 kWh
